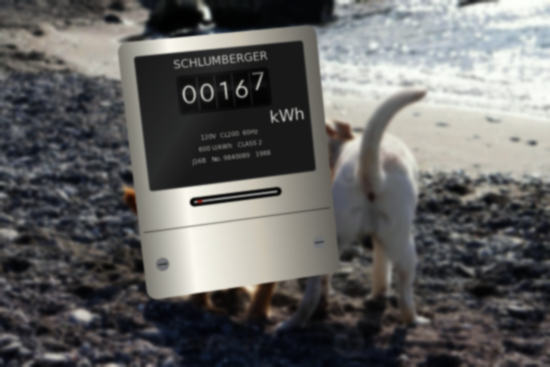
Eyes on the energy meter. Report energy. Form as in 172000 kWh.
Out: 167 kWh
